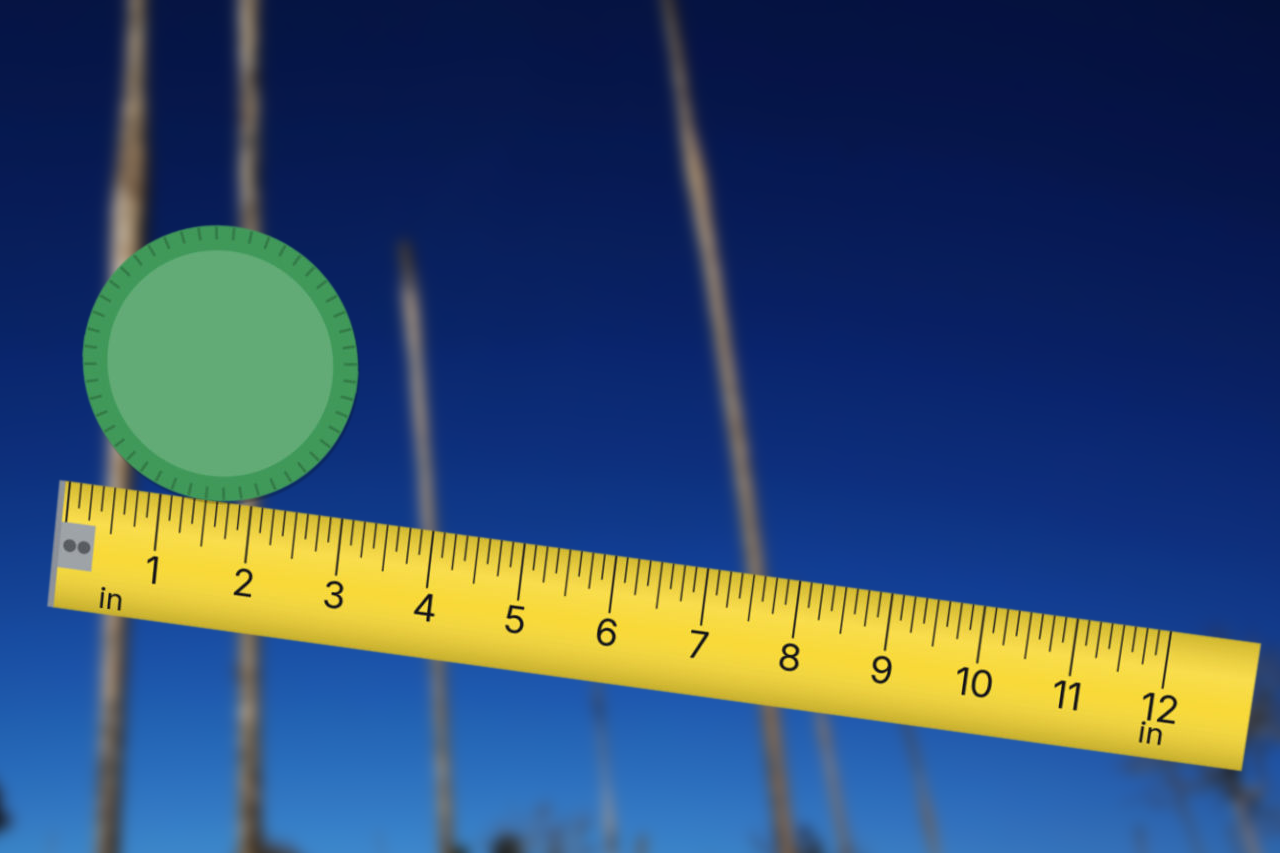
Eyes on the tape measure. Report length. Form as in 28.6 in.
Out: 3 in
